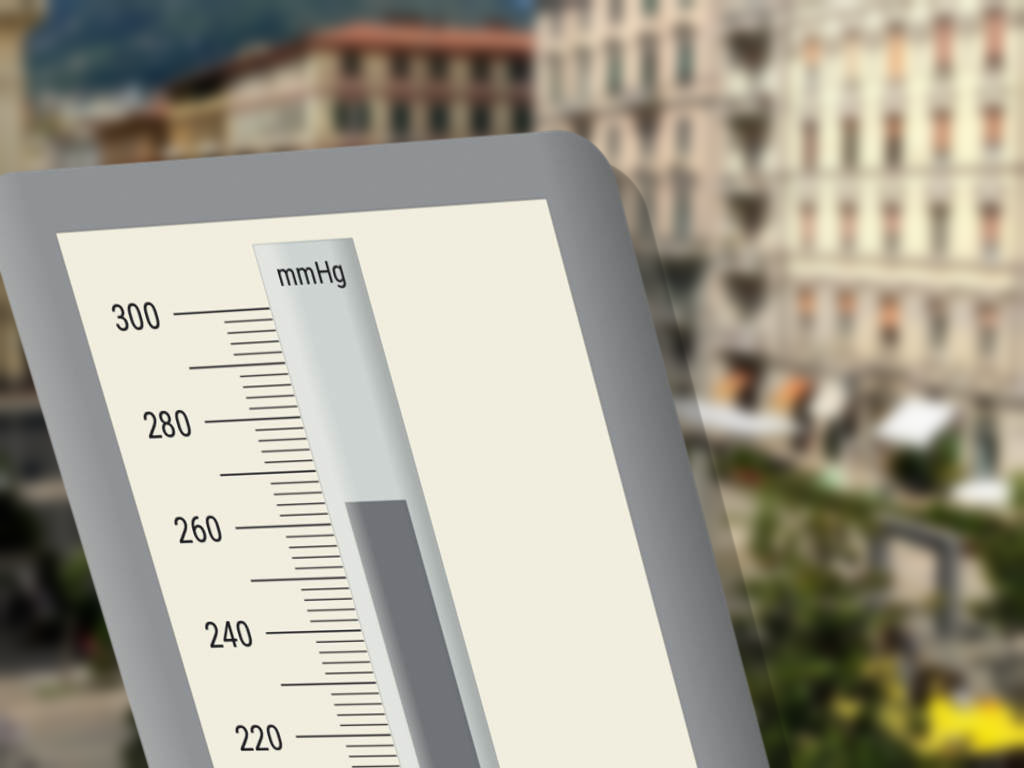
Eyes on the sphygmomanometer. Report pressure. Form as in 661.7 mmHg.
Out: 264 mmHg
